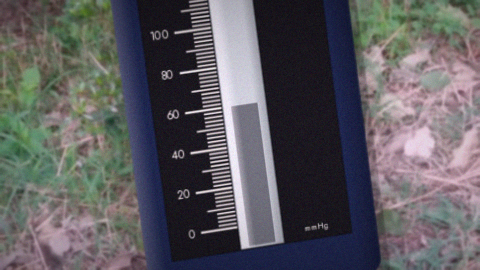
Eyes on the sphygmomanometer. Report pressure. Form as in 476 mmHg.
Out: 60 mmHg
